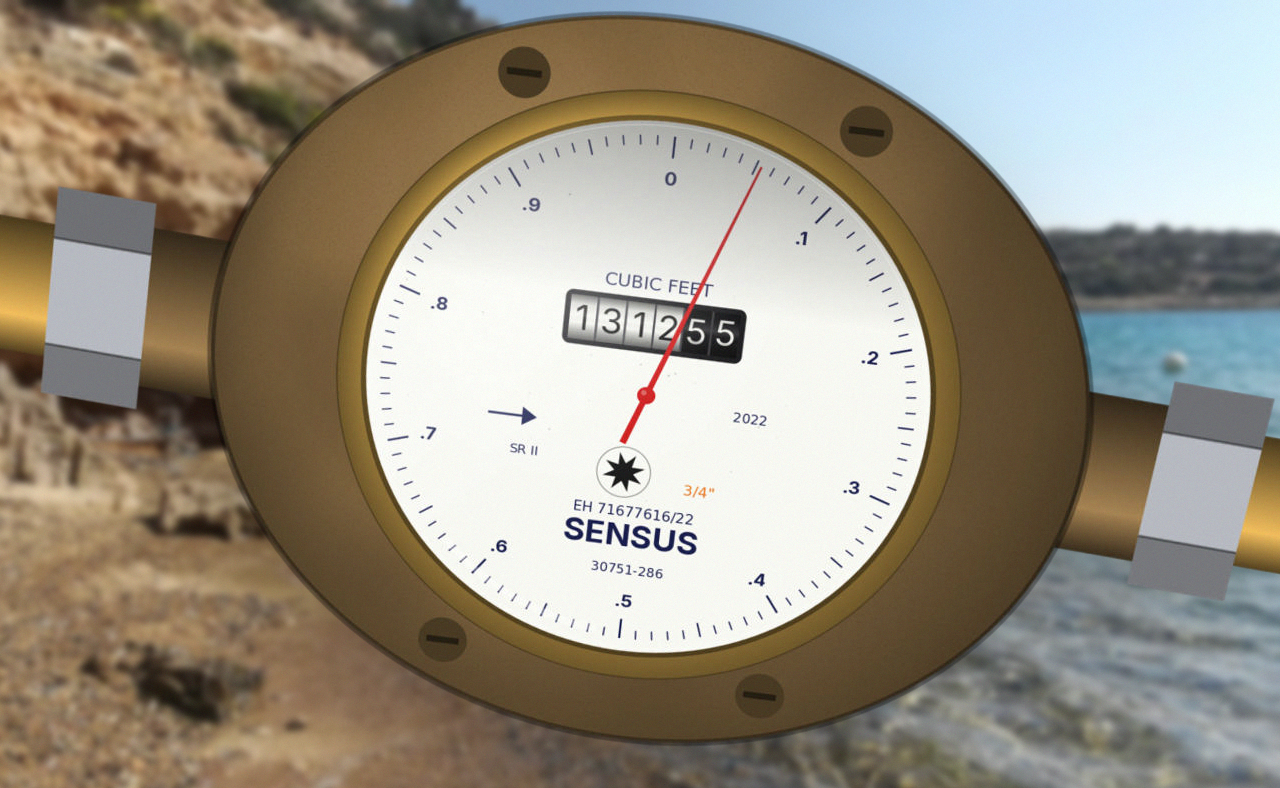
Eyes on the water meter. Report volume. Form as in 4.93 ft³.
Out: 131255.05 ft³
